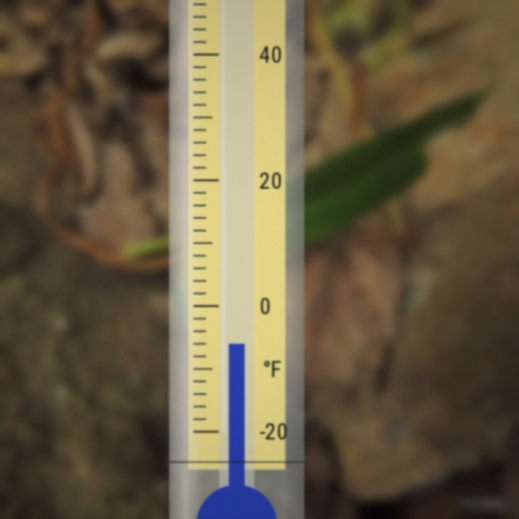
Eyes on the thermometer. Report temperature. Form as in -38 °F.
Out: -6 °F
